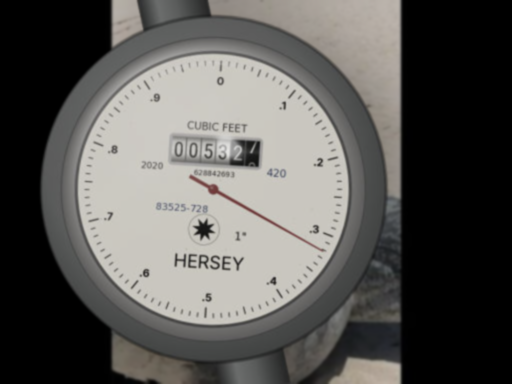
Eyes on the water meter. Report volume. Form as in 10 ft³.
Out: 5327.32 ft³
